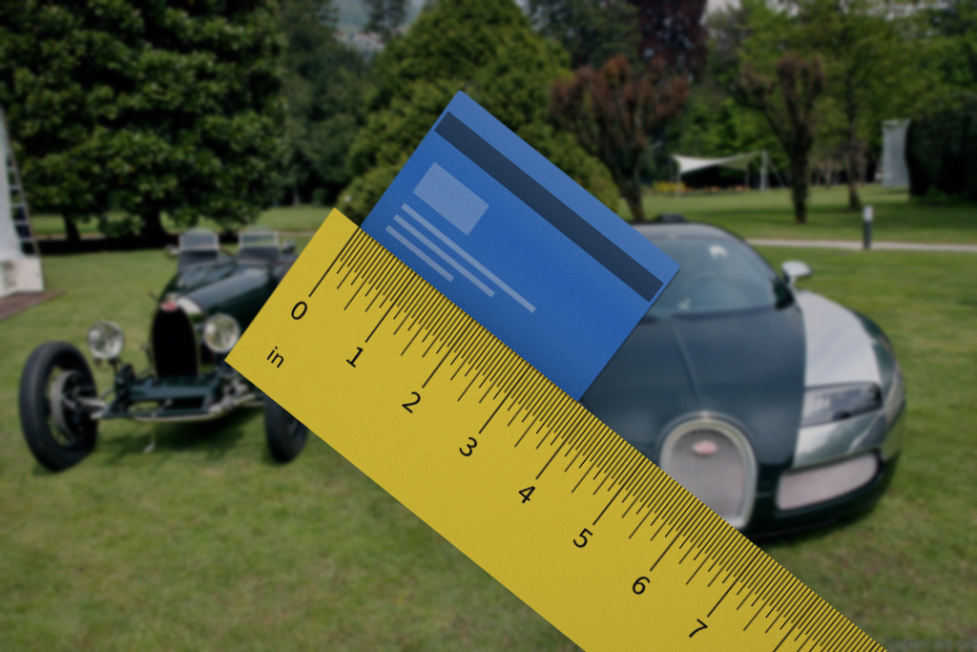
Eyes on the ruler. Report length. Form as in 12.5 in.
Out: 3.8125 in
